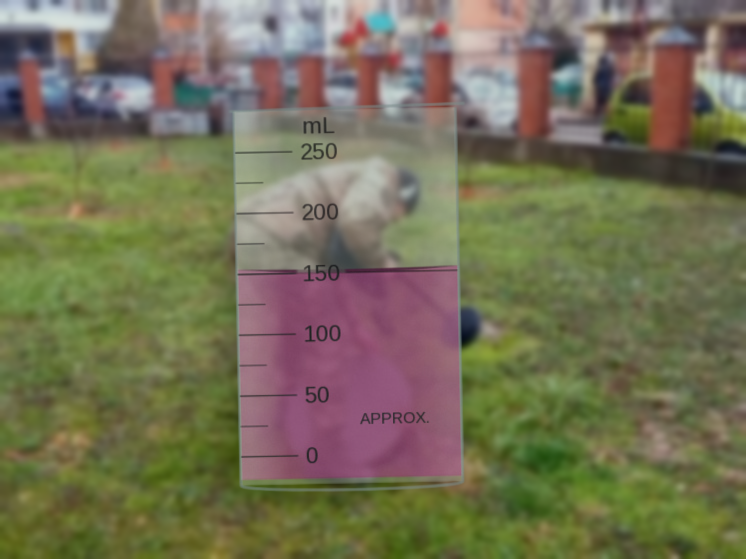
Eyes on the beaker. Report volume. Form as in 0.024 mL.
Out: 150 mL
